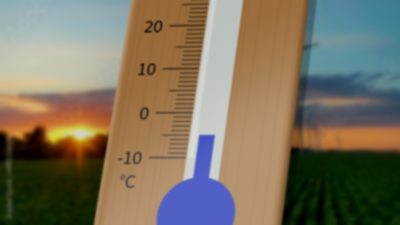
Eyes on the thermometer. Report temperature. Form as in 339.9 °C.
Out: -5 °C
